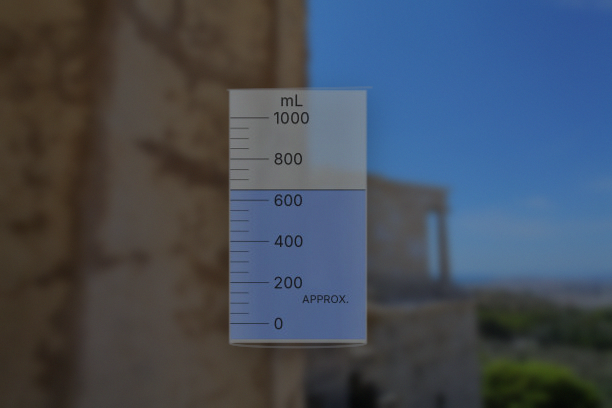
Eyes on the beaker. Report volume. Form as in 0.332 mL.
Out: 650 mL
